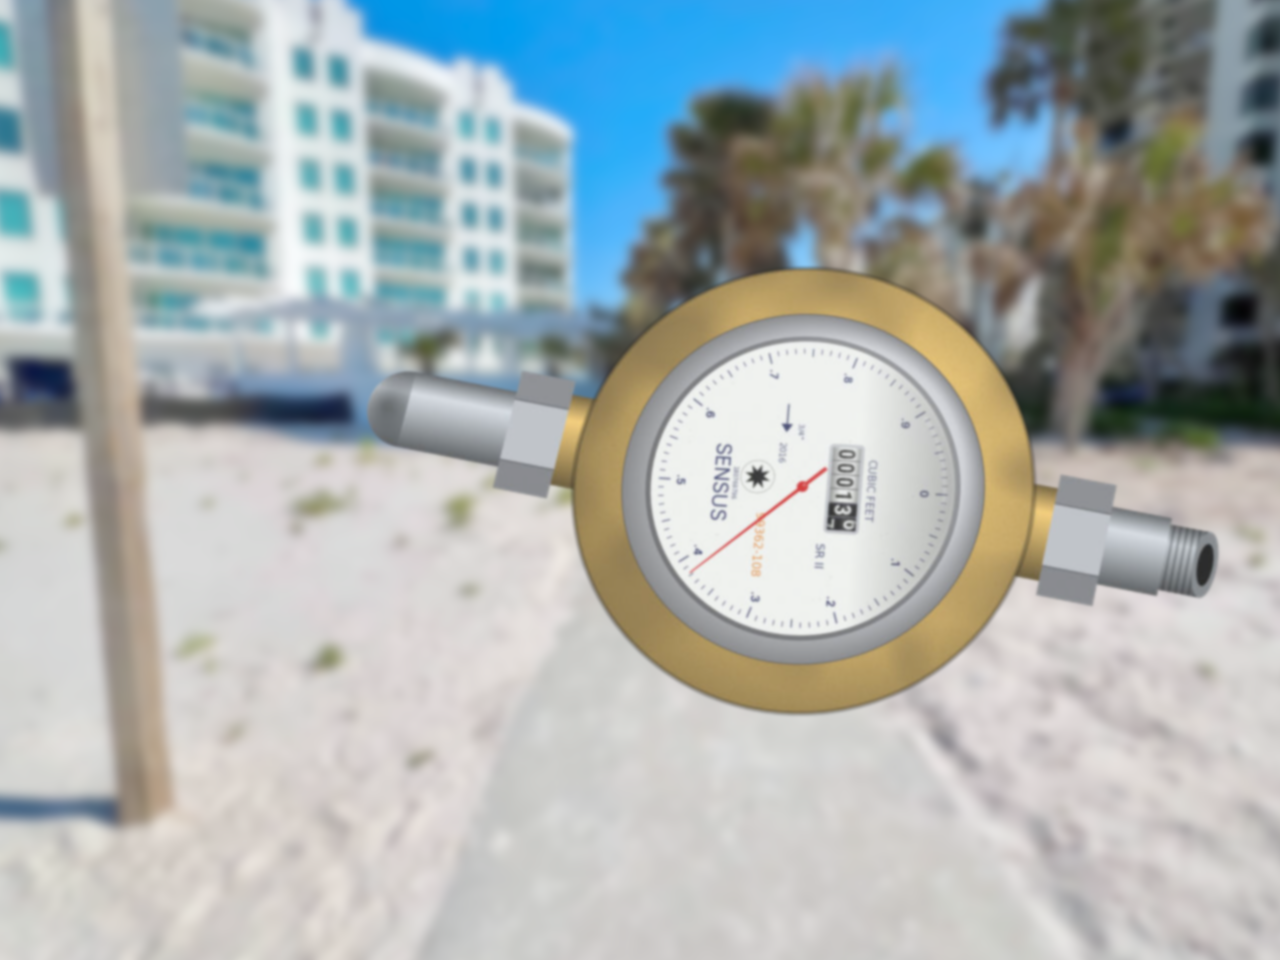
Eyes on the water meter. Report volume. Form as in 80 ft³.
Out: 136.38 ft³
